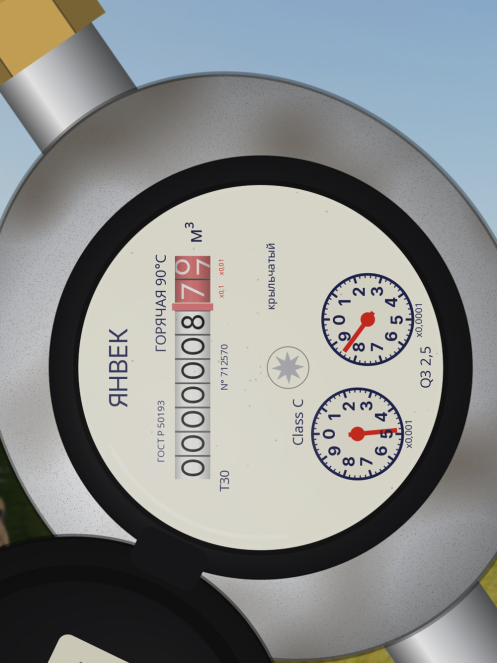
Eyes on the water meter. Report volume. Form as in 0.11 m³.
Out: 8.7648 m³
